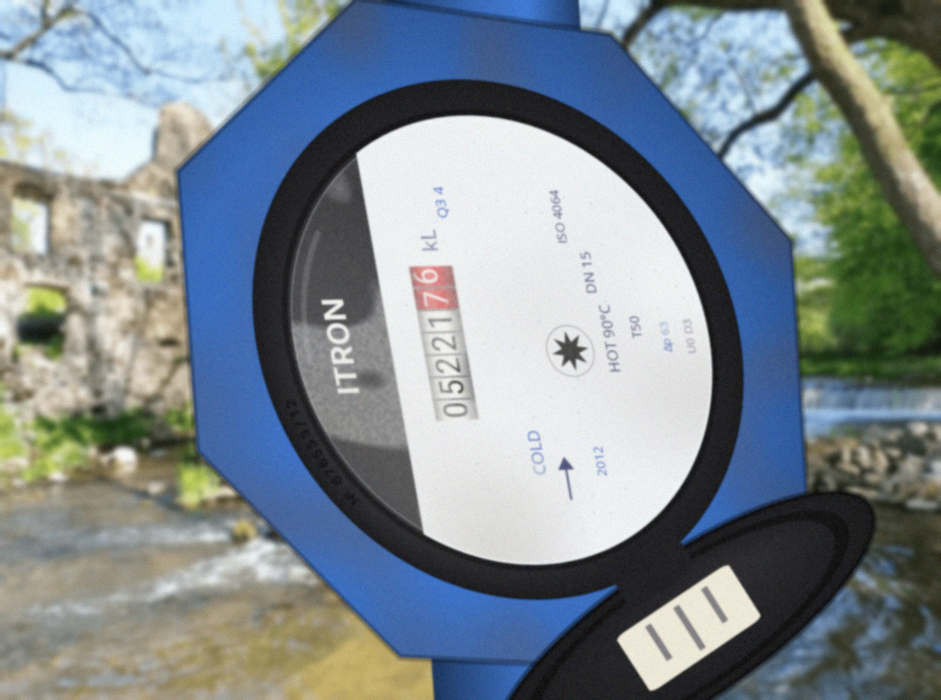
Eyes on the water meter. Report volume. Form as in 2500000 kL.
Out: 5221.76 kL
